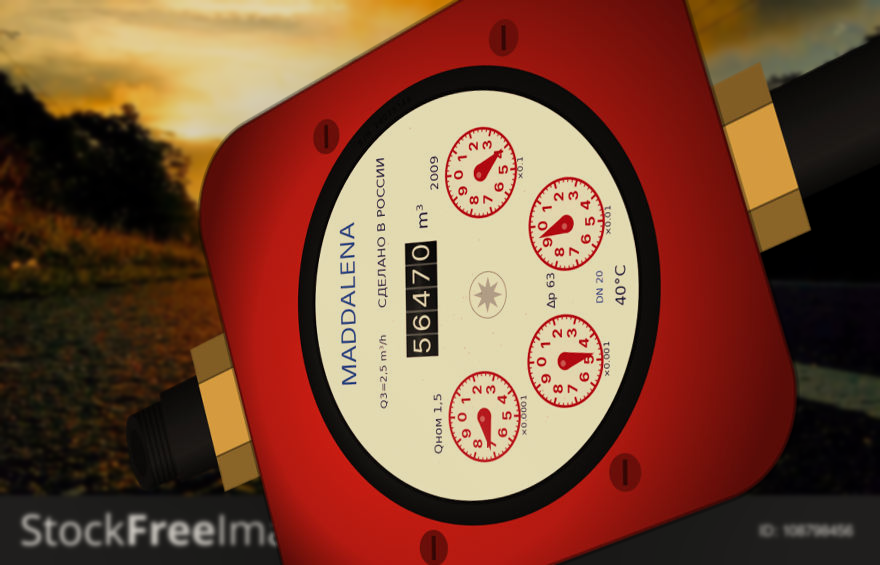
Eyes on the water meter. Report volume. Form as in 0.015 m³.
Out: 56470.3947 m³
